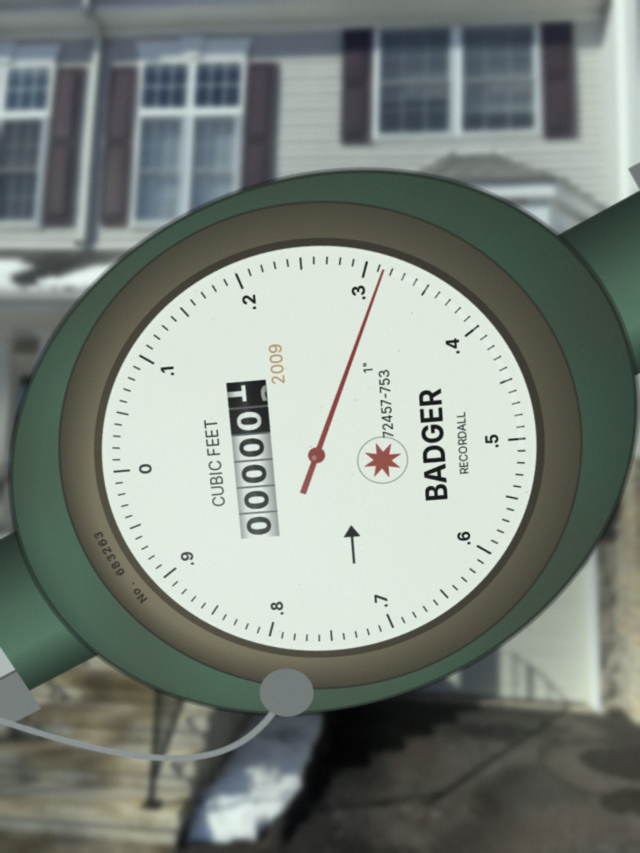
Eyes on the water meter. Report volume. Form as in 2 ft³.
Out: 1.31 ft³
